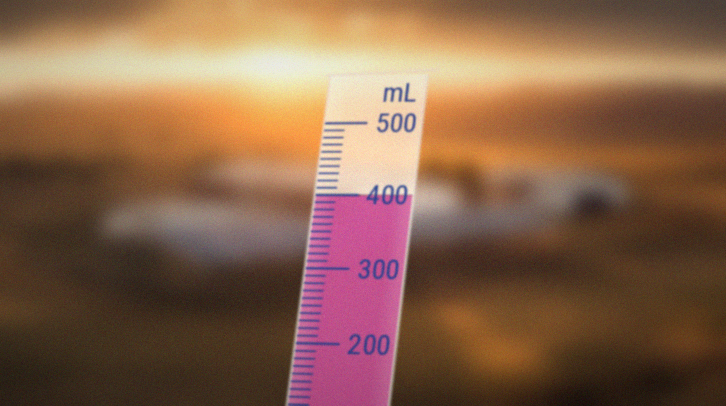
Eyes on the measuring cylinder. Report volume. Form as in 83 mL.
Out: 400 mL
